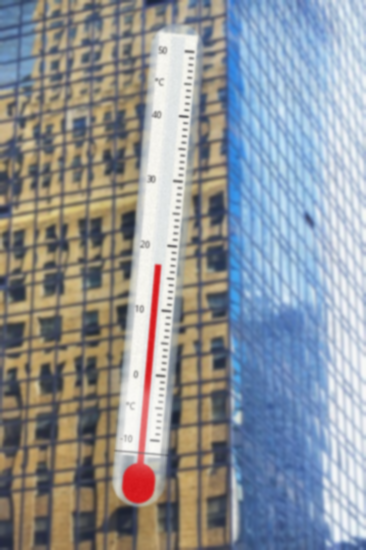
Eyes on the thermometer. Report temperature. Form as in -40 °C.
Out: 17 °C
